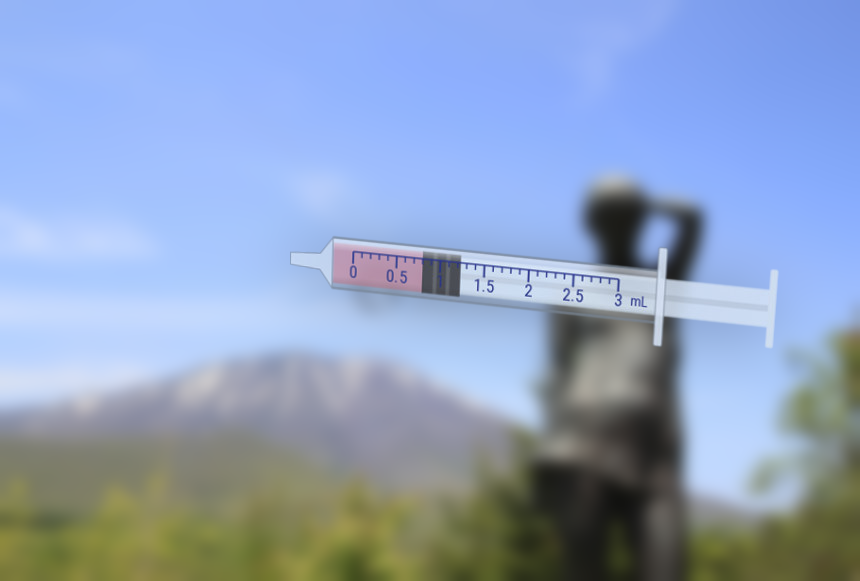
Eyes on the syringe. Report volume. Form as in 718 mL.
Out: 0.8 mL
